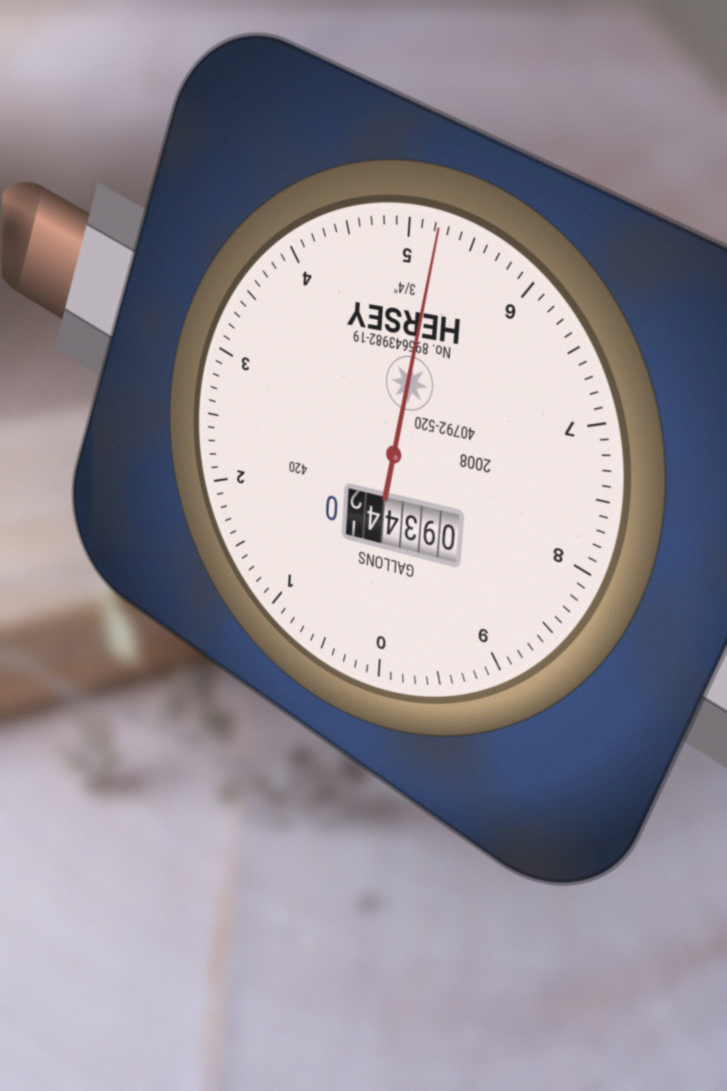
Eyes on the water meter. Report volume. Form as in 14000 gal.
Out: 934415.2 gal
